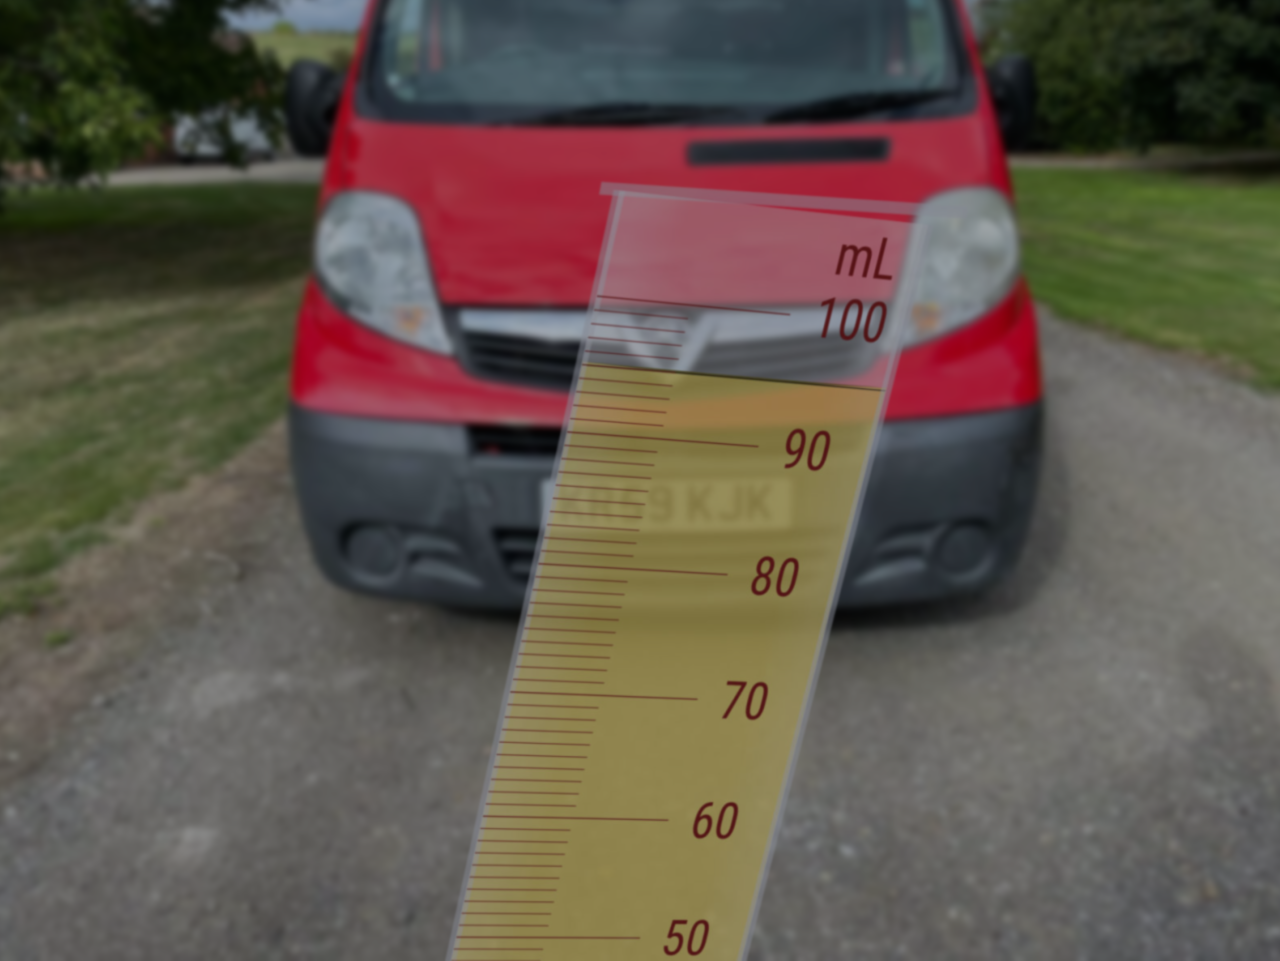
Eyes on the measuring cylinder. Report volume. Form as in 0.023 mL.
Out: 95 mL
